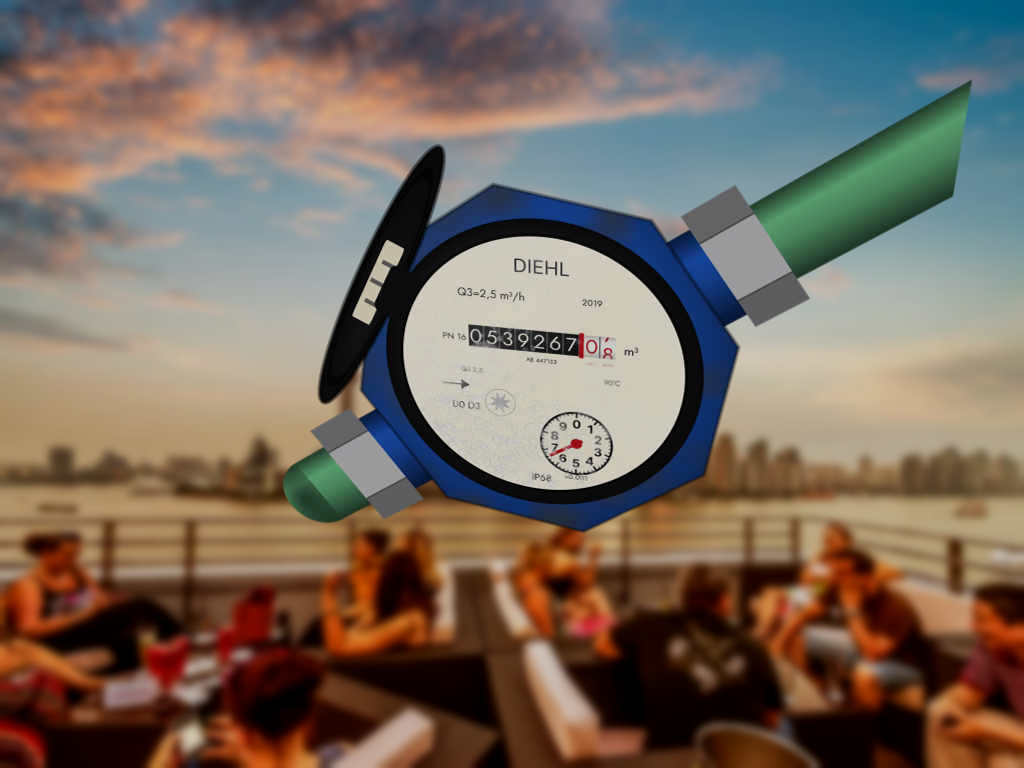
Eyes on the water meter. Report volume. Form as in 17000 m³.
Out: 539267.076 m³
